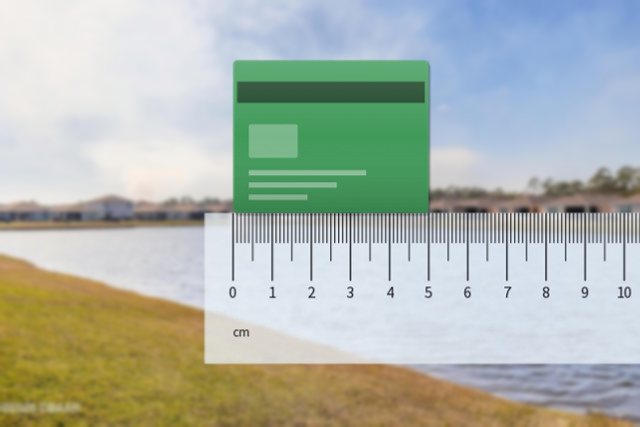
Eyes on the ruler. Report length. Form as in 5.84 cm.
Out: 5 cm
